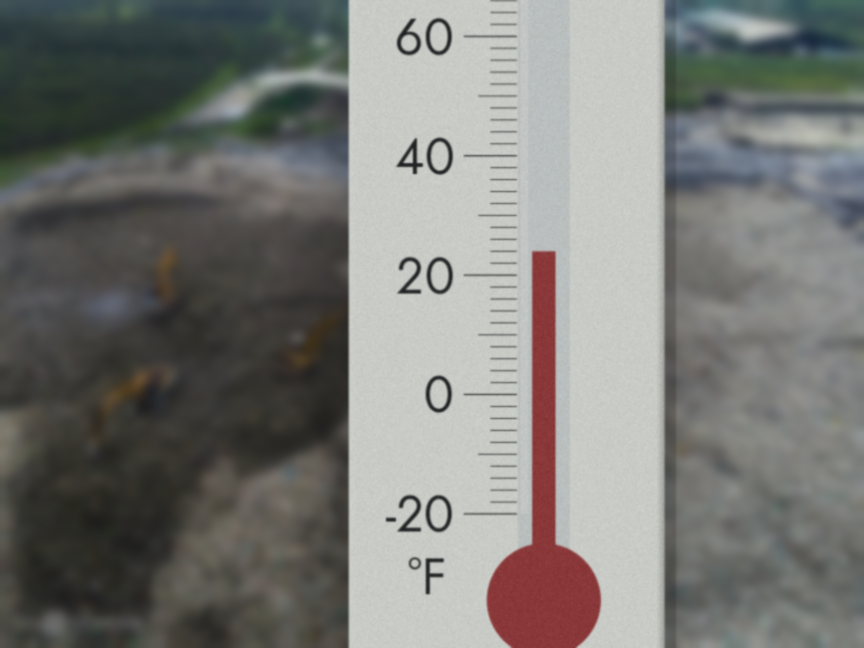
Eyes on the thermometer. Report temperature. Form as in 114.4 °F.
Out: 24 °F
